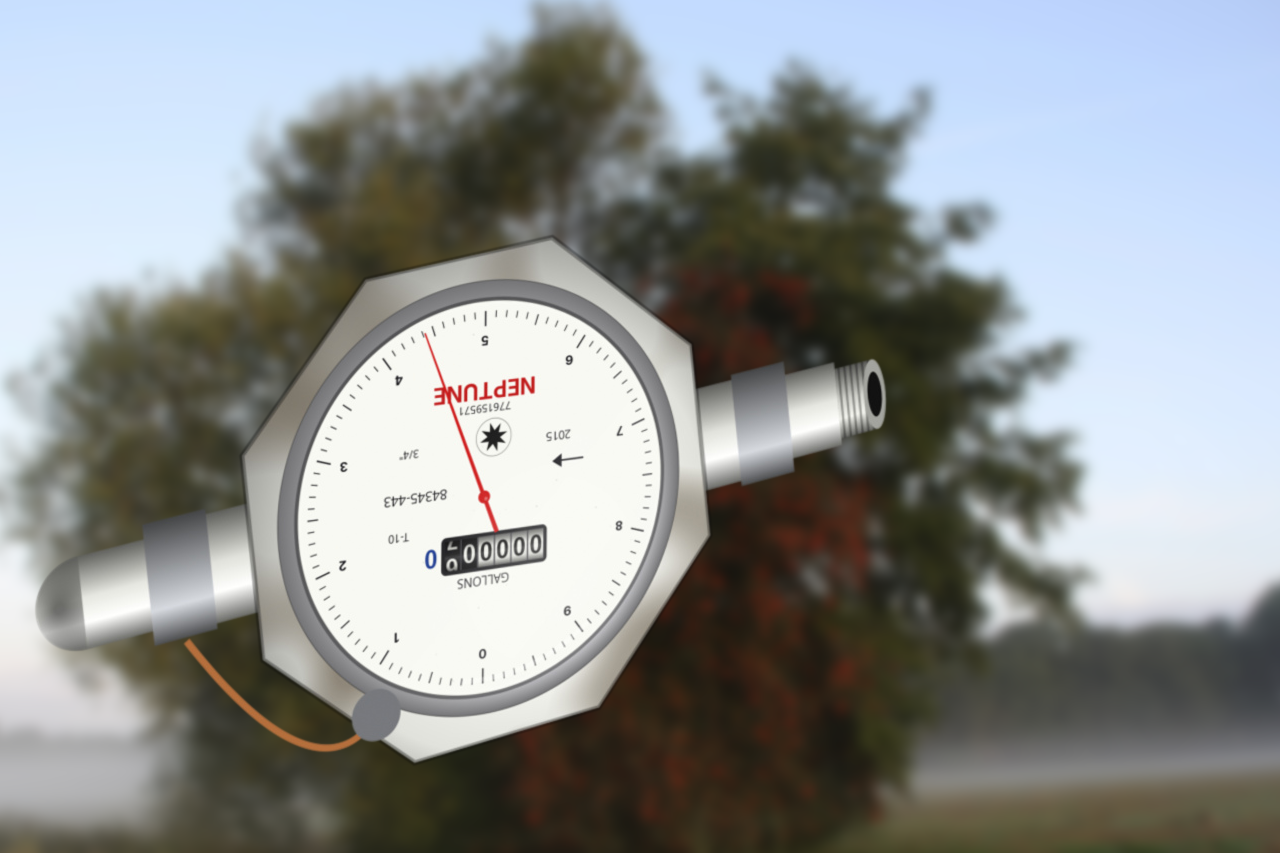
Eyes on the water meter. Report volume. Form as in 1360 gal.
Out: 64.4 gal
